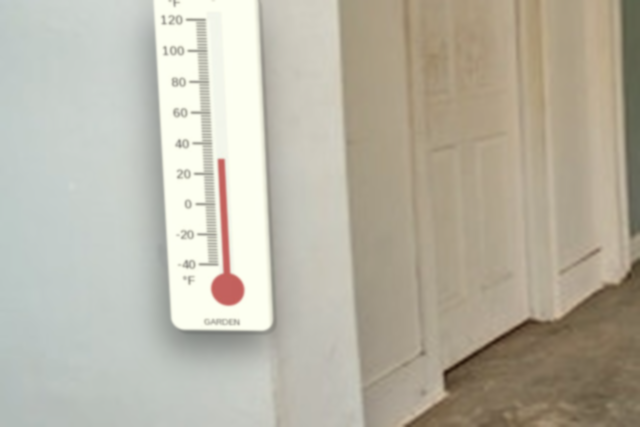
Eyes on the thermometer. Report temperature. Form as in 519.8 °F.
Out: 30 °F
